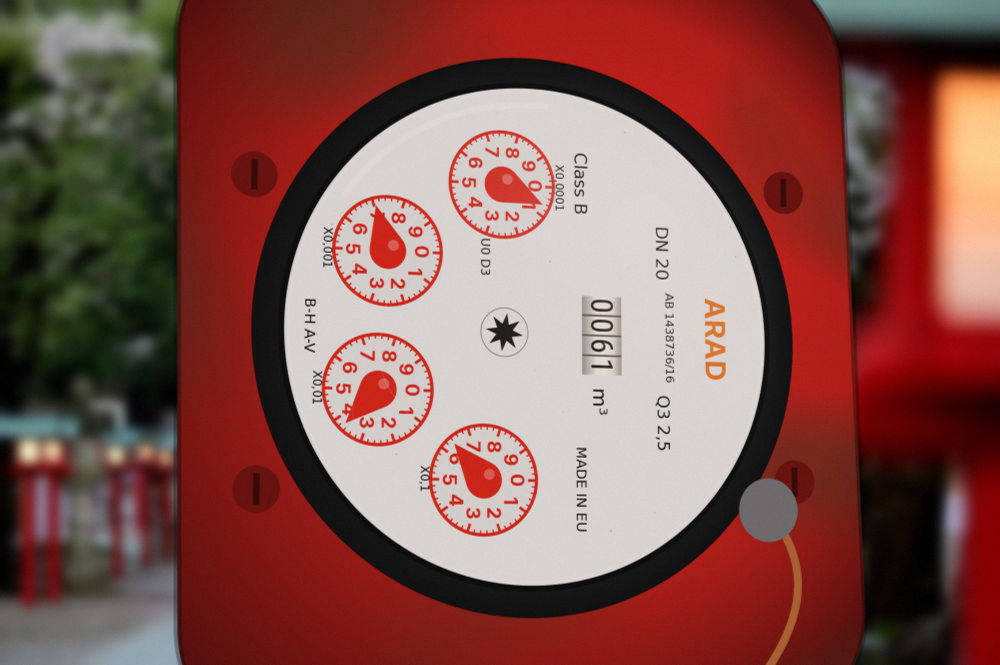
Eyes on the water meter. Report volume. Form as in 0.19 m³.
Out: 61.6370 m³
